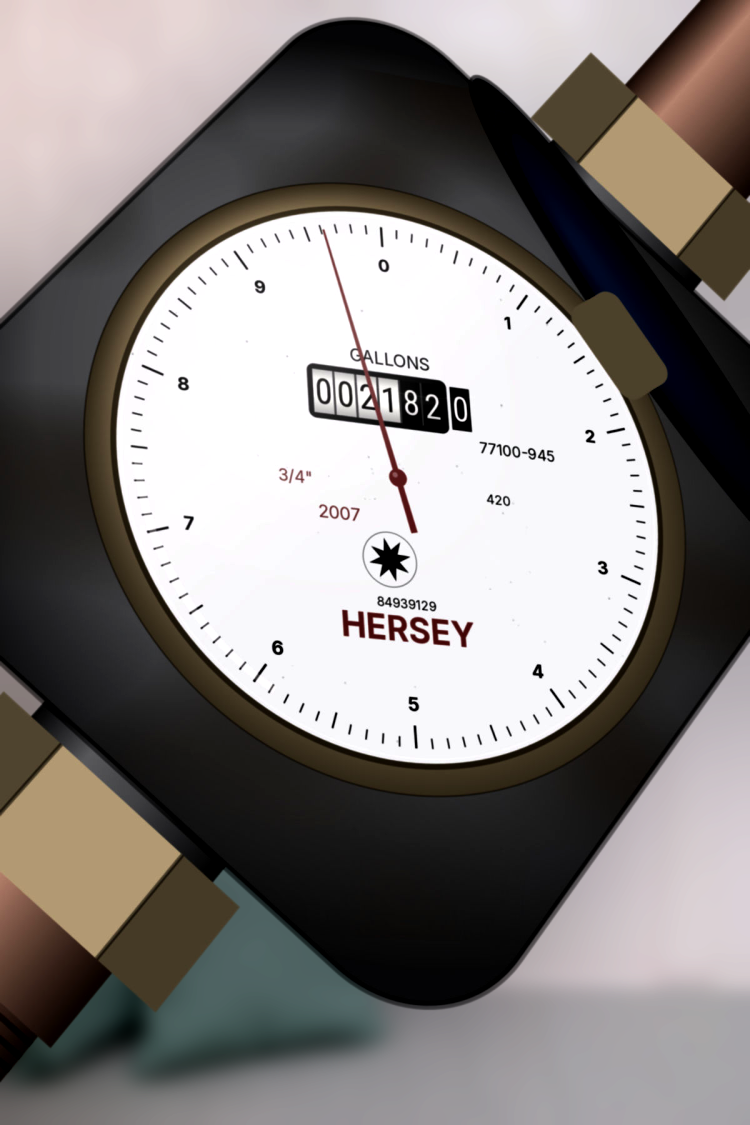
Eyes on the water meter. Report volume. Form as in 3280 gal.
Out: 21819.6 gal
